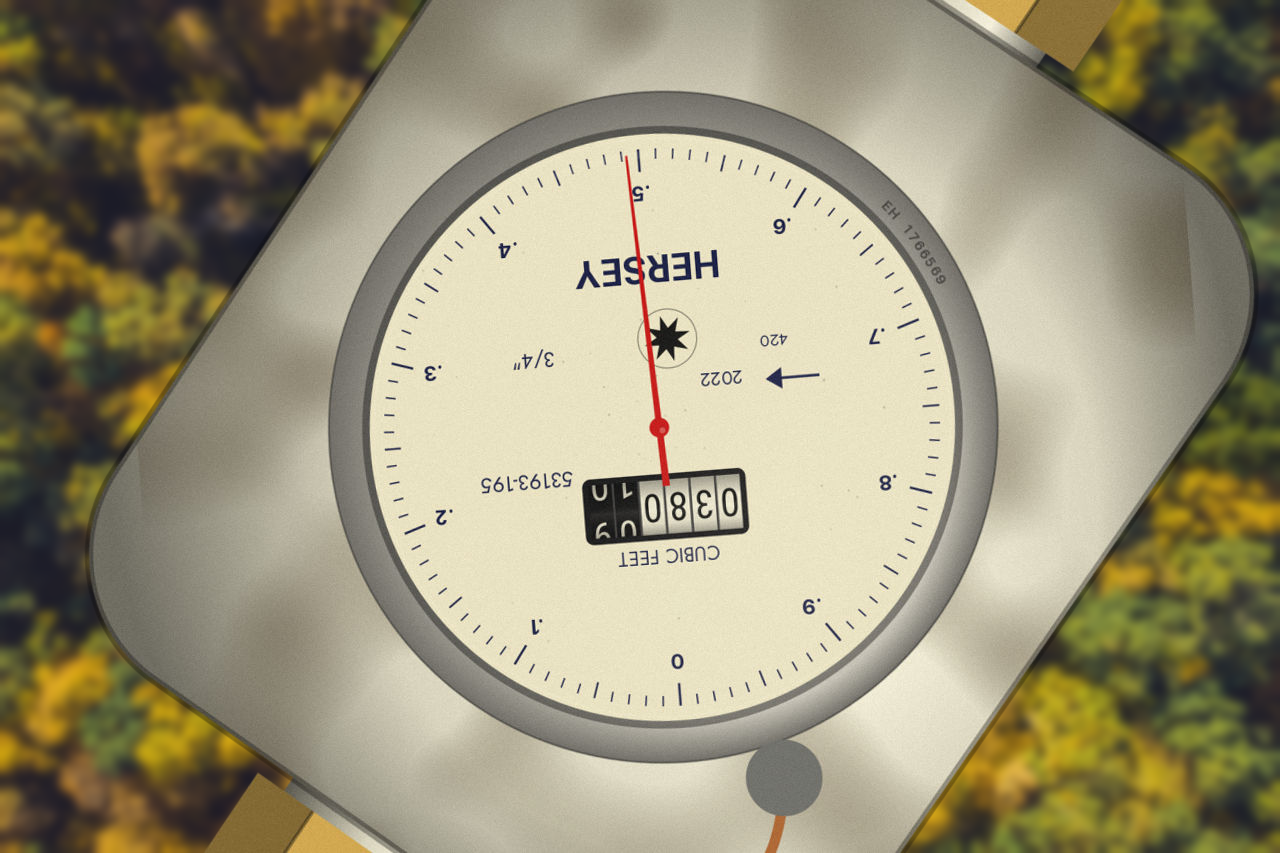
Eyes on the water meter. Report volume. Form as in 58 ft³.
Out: 38009.49 ft³
